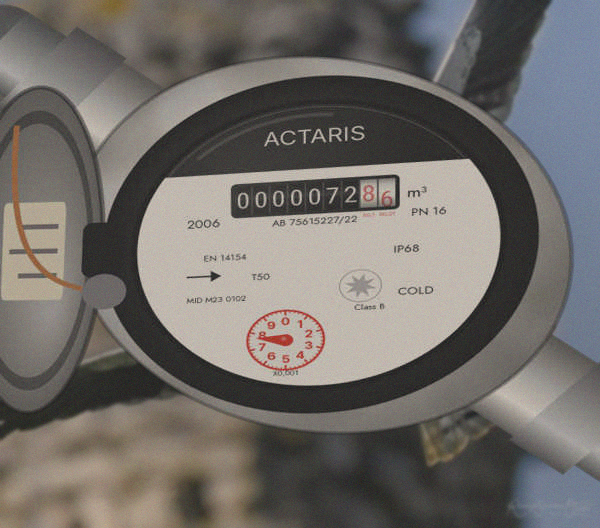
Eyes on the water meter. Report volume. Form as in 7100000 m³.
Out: 72.857 m³
